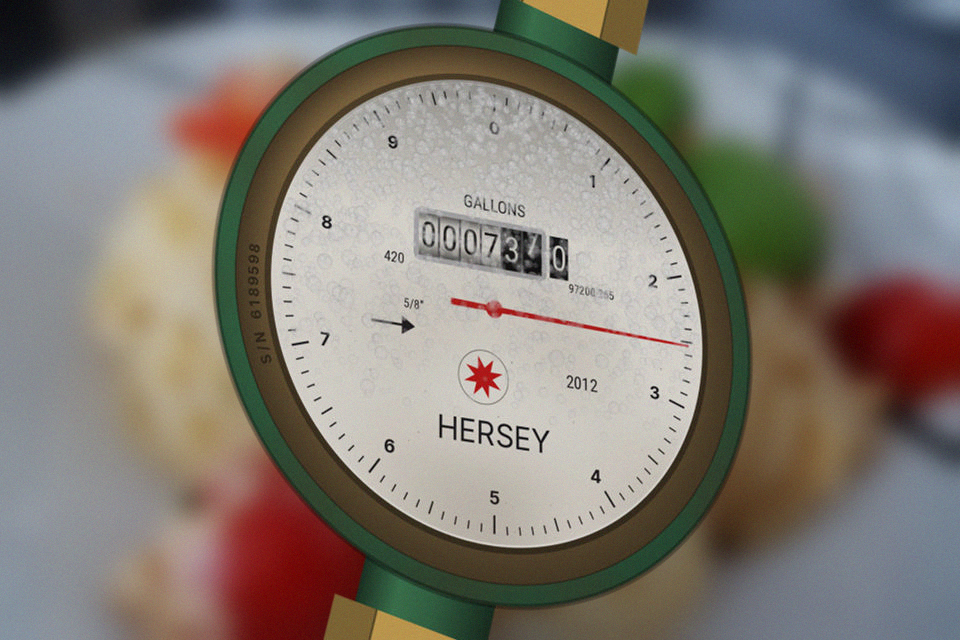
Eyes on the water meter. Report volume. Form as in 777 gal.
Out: 7372.5 gal
